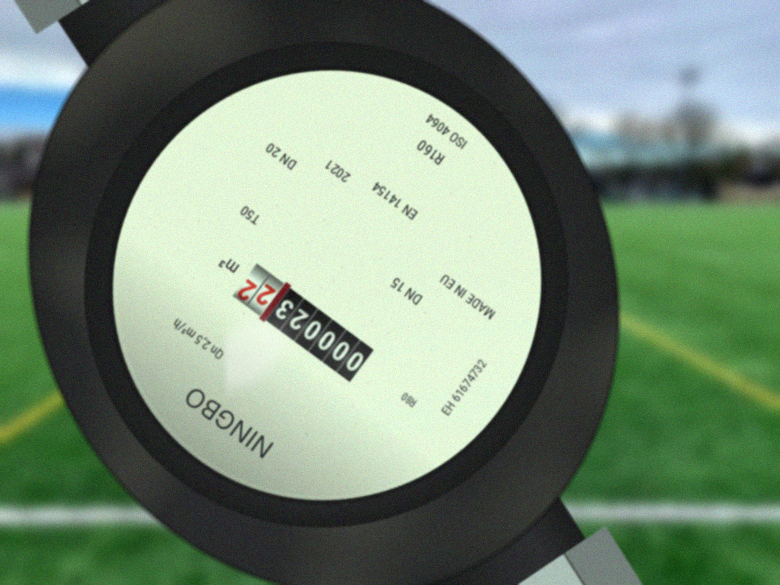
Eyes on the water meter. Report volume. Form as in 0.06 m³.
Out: 23.22 m³
